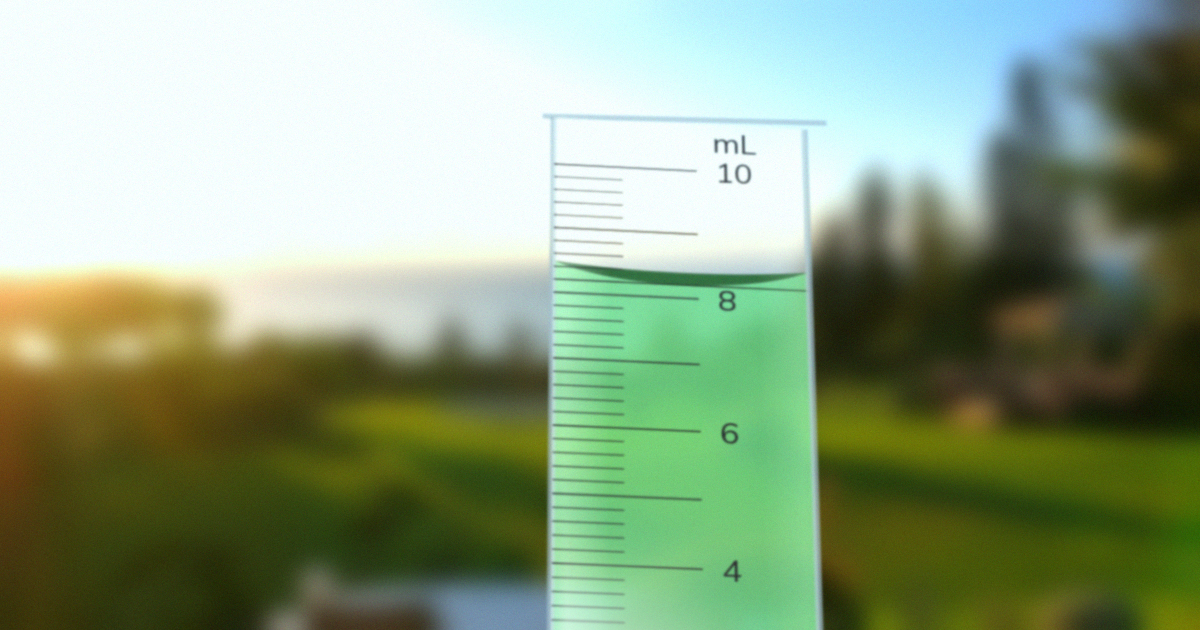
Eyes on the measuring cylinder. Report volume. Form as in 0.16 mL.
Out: 8.2 mL
